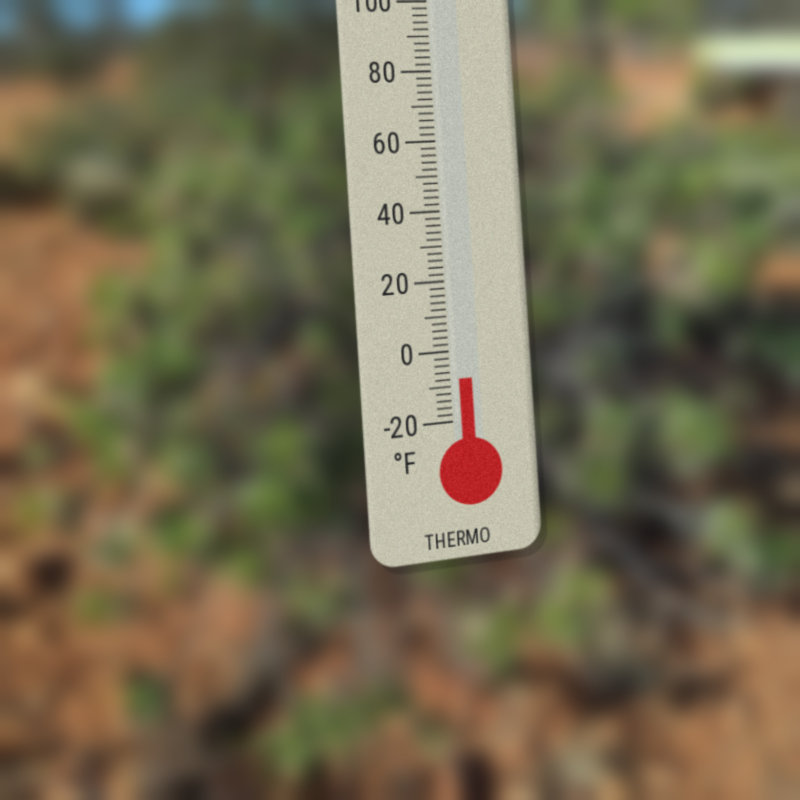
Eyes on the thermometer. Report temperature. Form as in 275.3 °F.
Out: -8 °F
